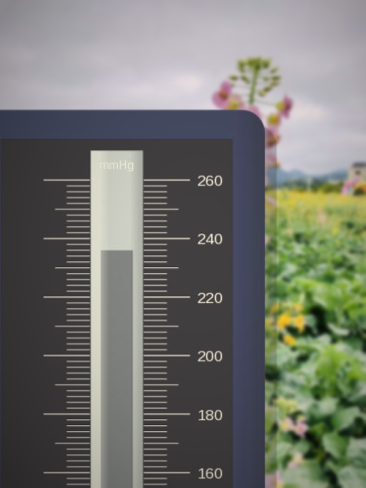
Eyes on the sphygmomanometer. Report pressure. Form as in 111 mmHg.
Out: 236 mmHg
